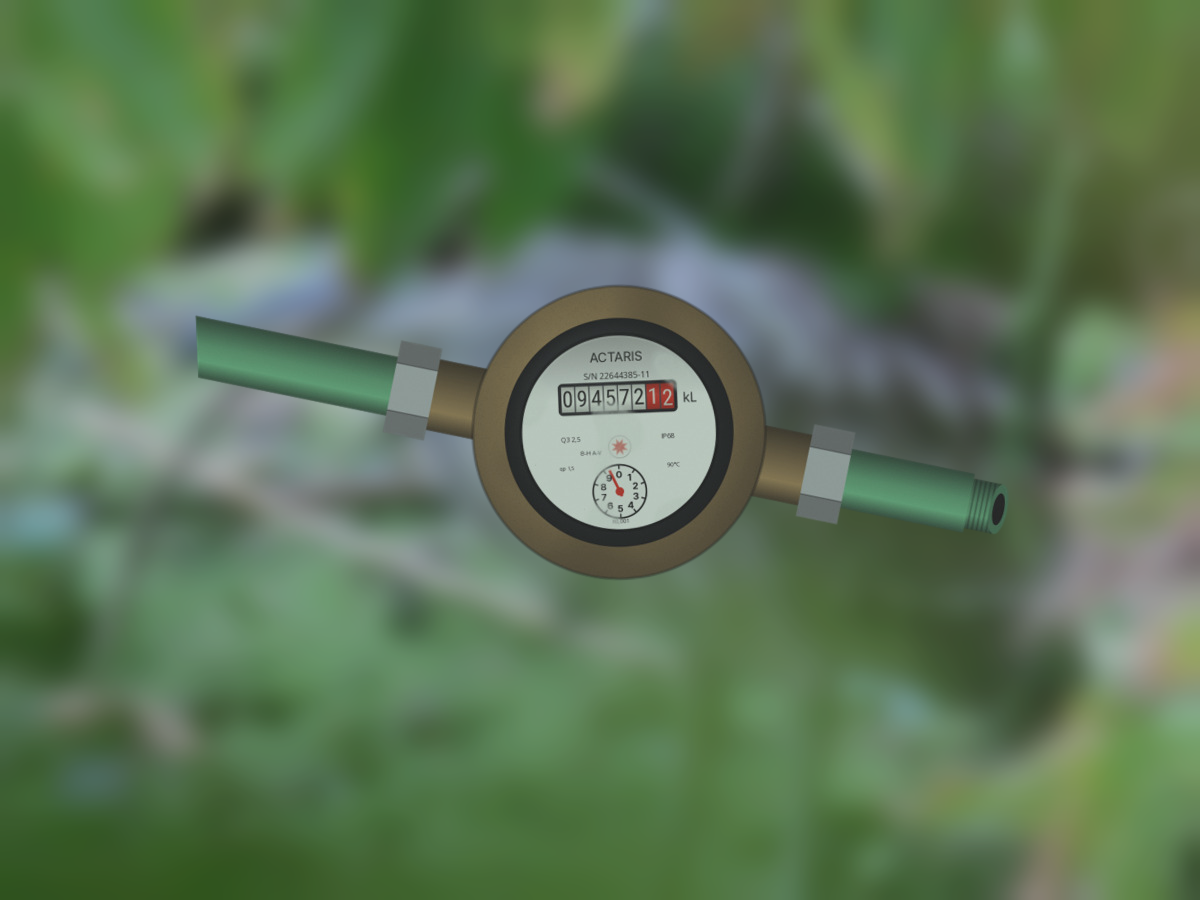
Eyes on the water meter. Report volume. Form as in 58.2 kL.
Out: 94572.119 kL
